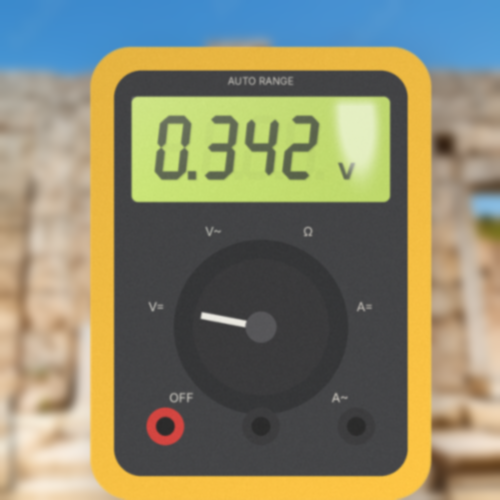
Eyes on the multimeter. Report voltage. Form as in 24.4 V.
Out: 0.342 V
